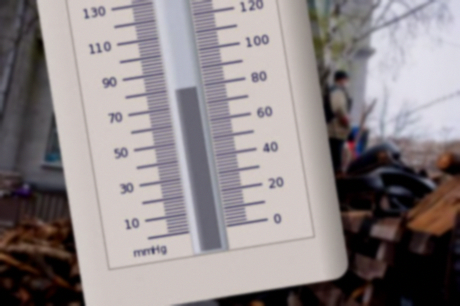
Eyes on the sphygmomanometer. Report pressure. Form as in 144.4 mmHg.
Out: 80 mmHg
